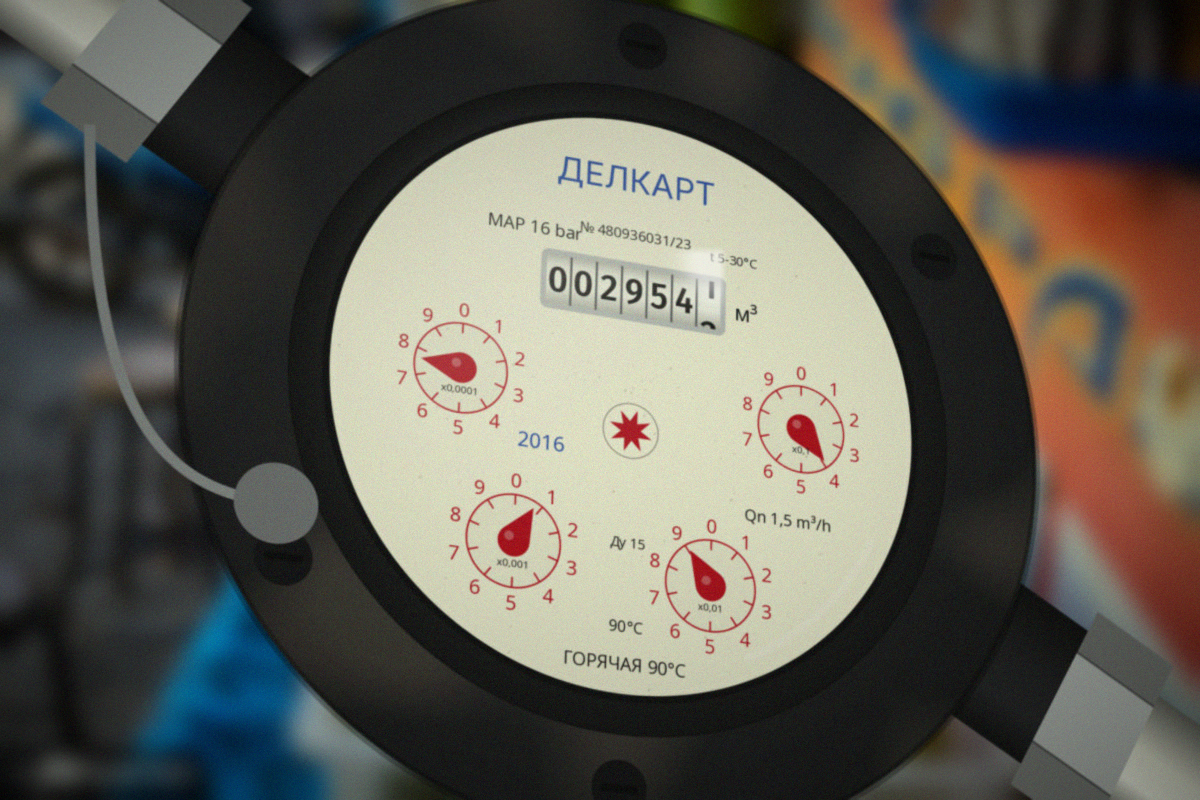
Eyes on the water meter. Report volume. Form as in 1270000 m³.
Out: 29541.3907 m³
